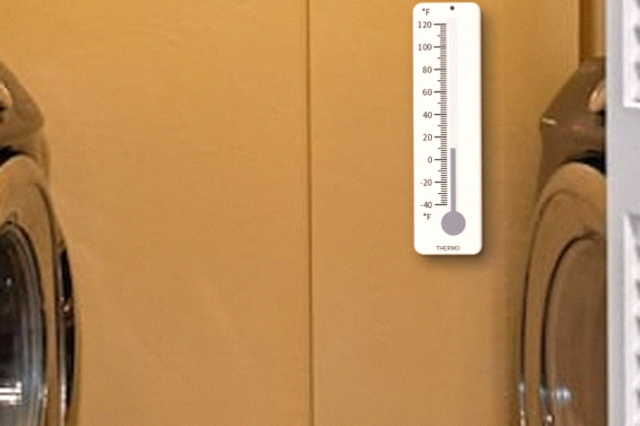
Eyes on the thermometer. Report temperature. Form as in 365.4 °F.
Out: 10 °F
